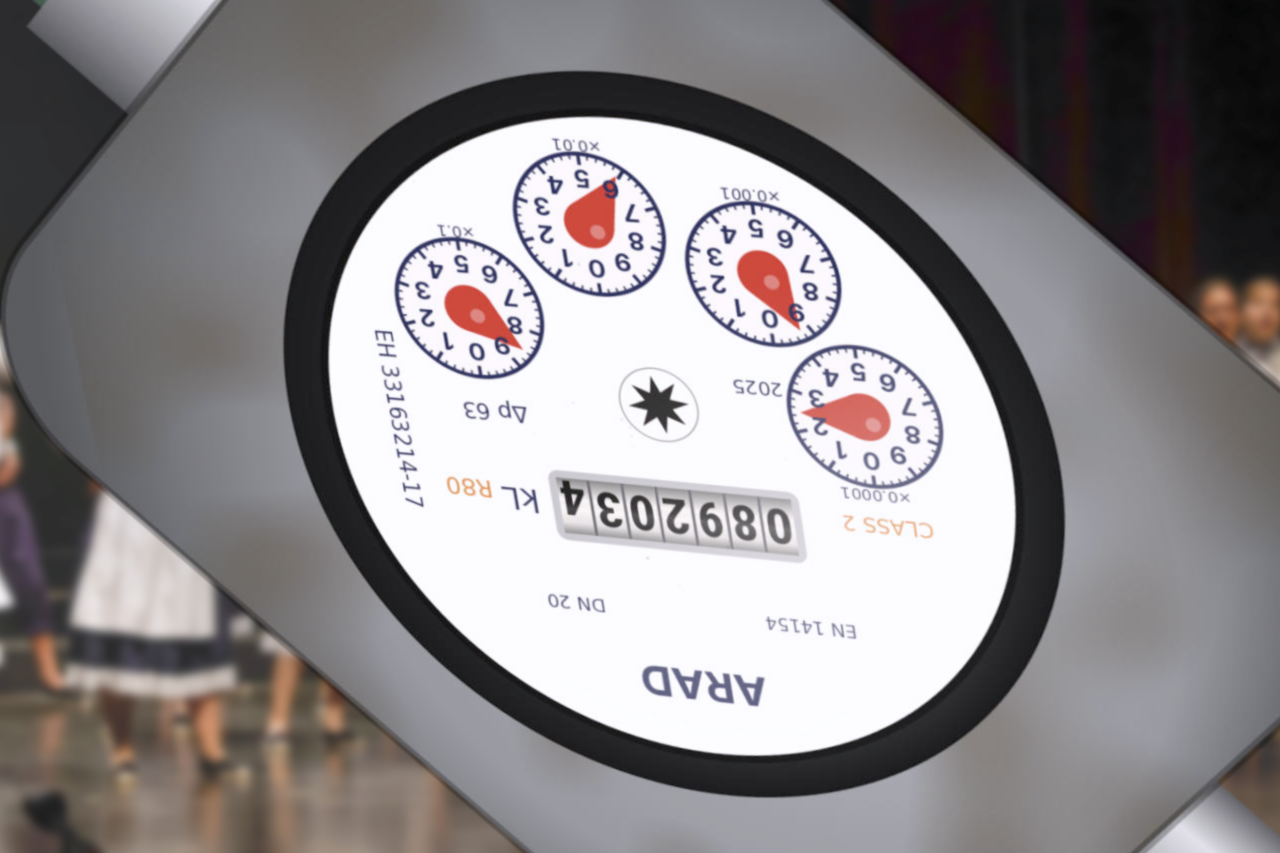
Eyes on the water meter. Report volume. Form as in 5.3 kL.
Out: 892033.8592 kL
